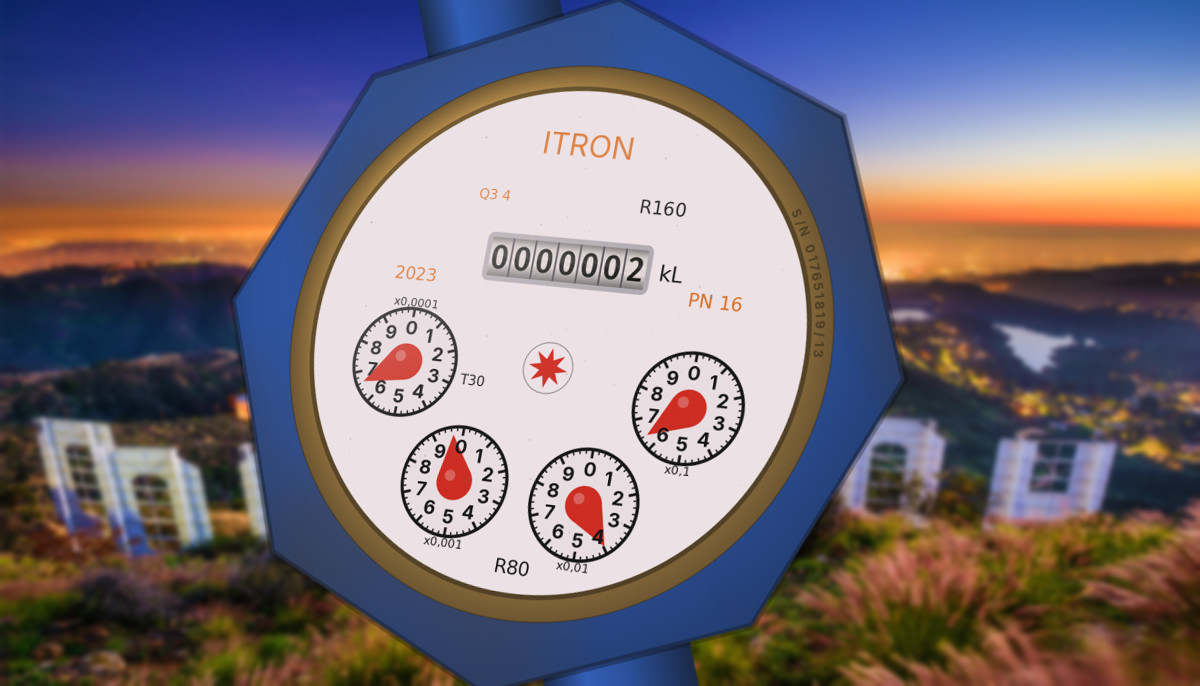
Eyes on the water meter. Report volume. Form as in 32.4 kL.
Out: 2.6396 kL
